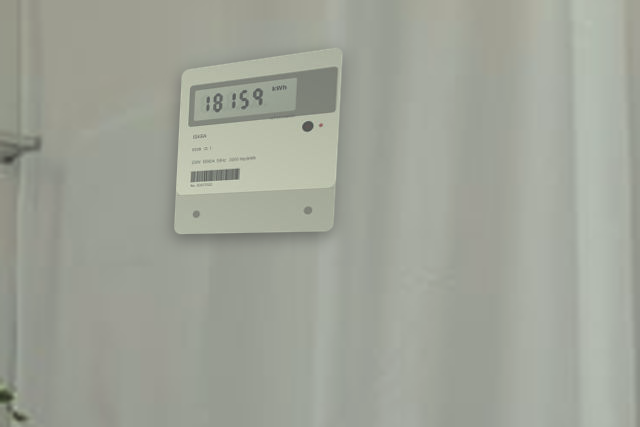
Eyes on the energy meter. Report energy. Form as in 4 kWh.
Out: 18159 kWh
